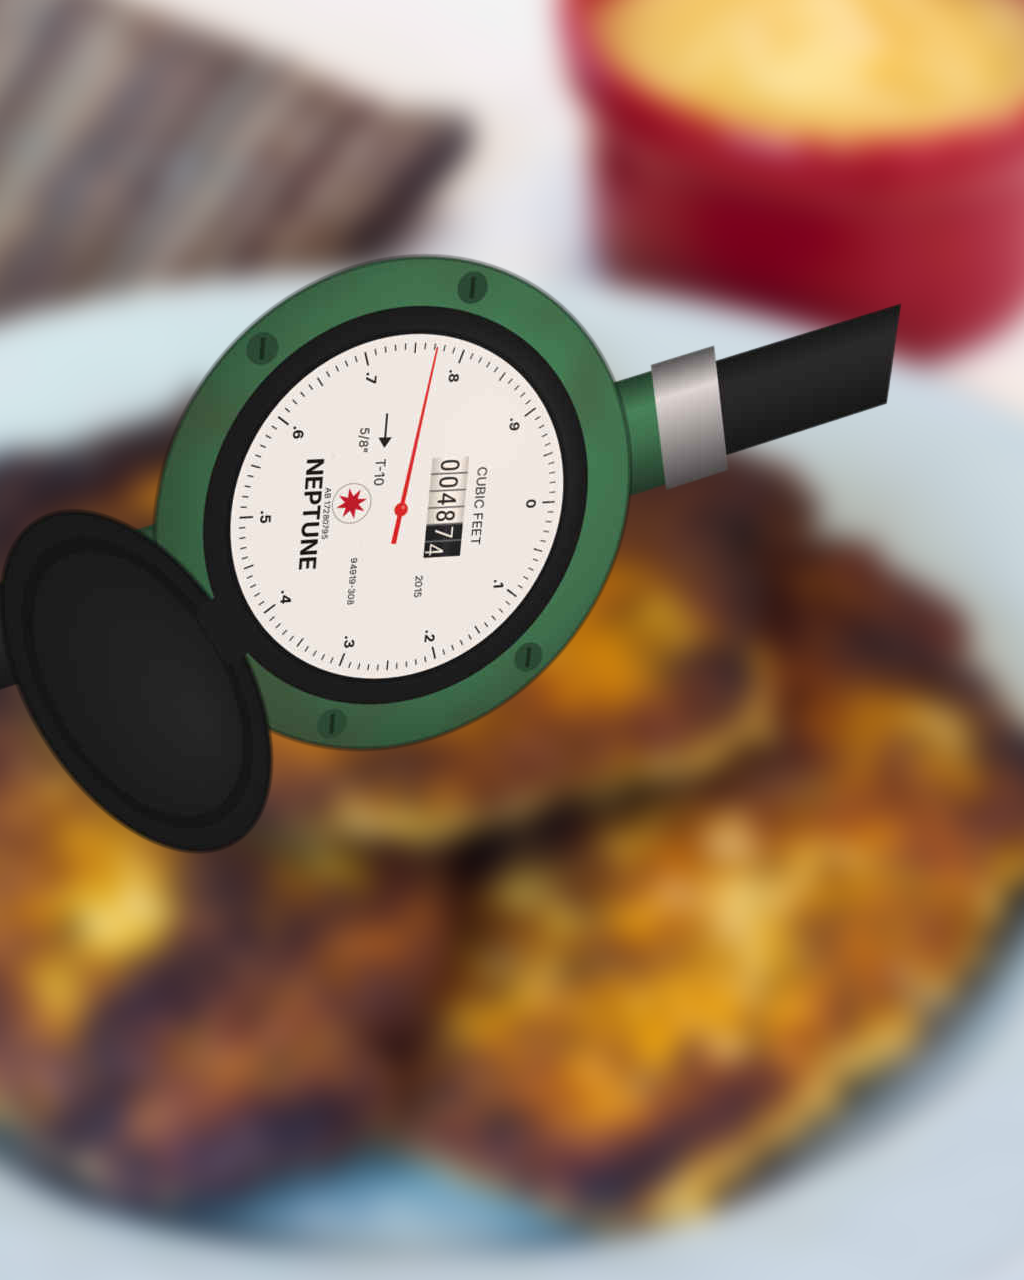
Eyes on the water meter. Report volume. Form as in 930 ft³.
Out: 4873.77 ft³
